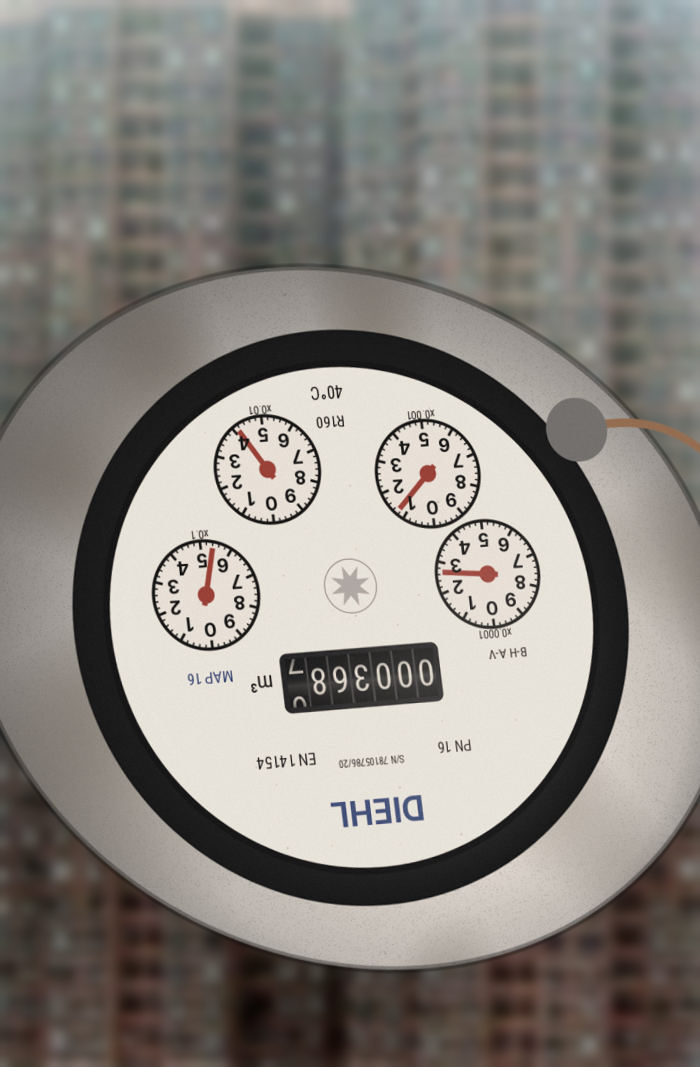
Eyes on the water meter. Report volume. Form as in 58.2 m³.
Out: 3686.5412 m³
